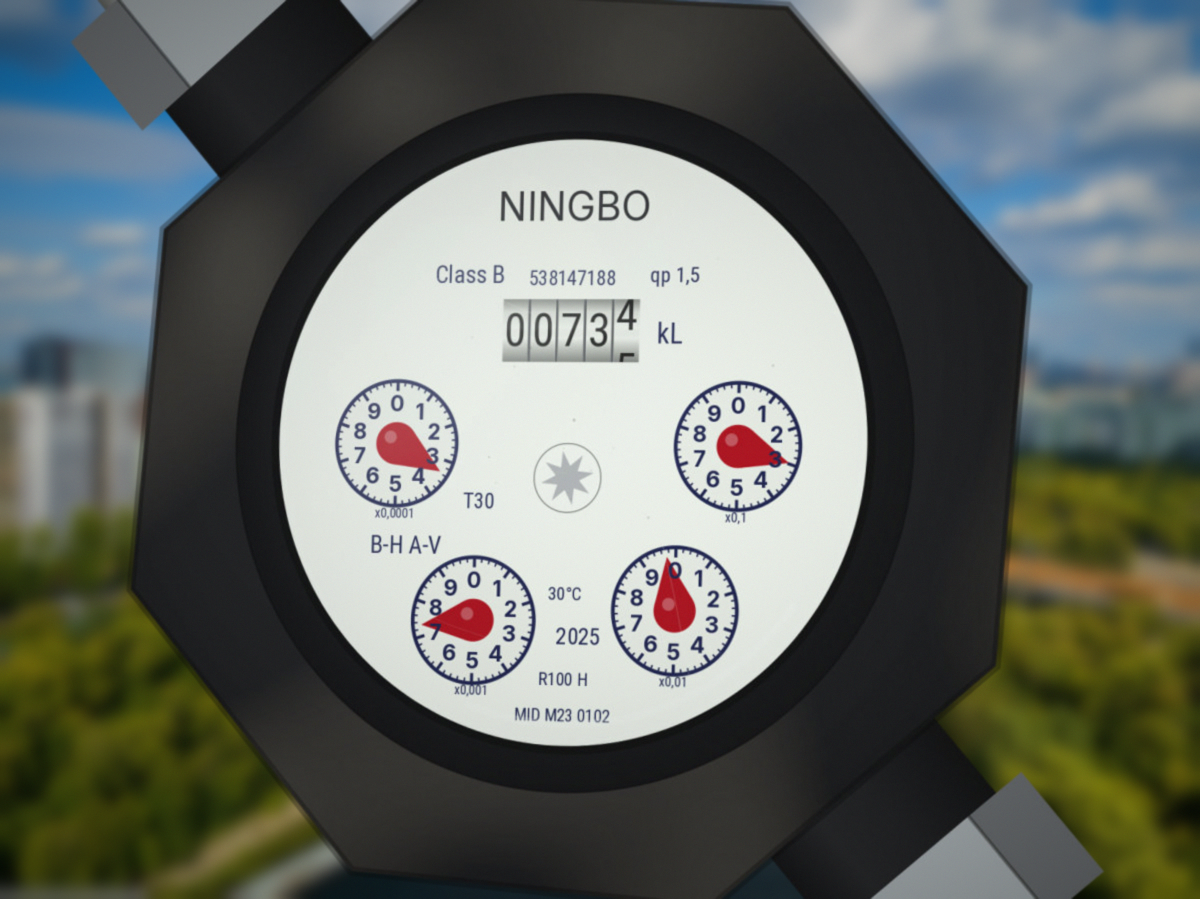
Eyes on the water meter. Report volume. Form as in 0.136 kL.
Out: 734.2973 kL
